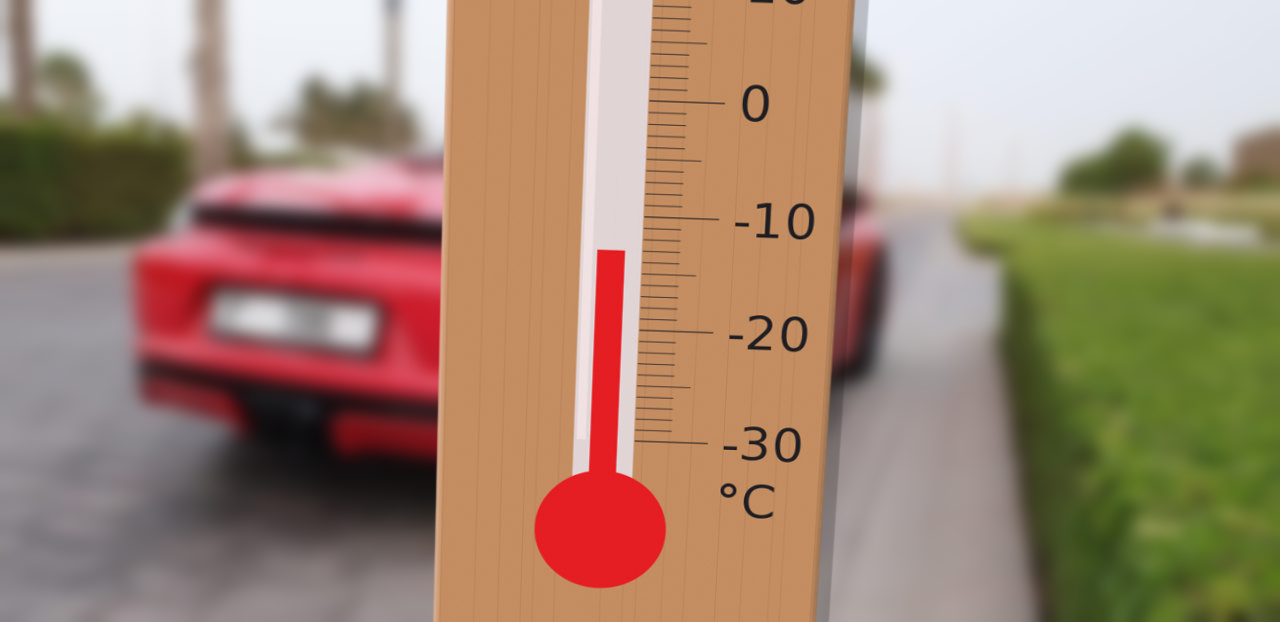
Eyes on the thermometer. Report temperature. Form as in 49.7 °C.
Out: -13 °C
